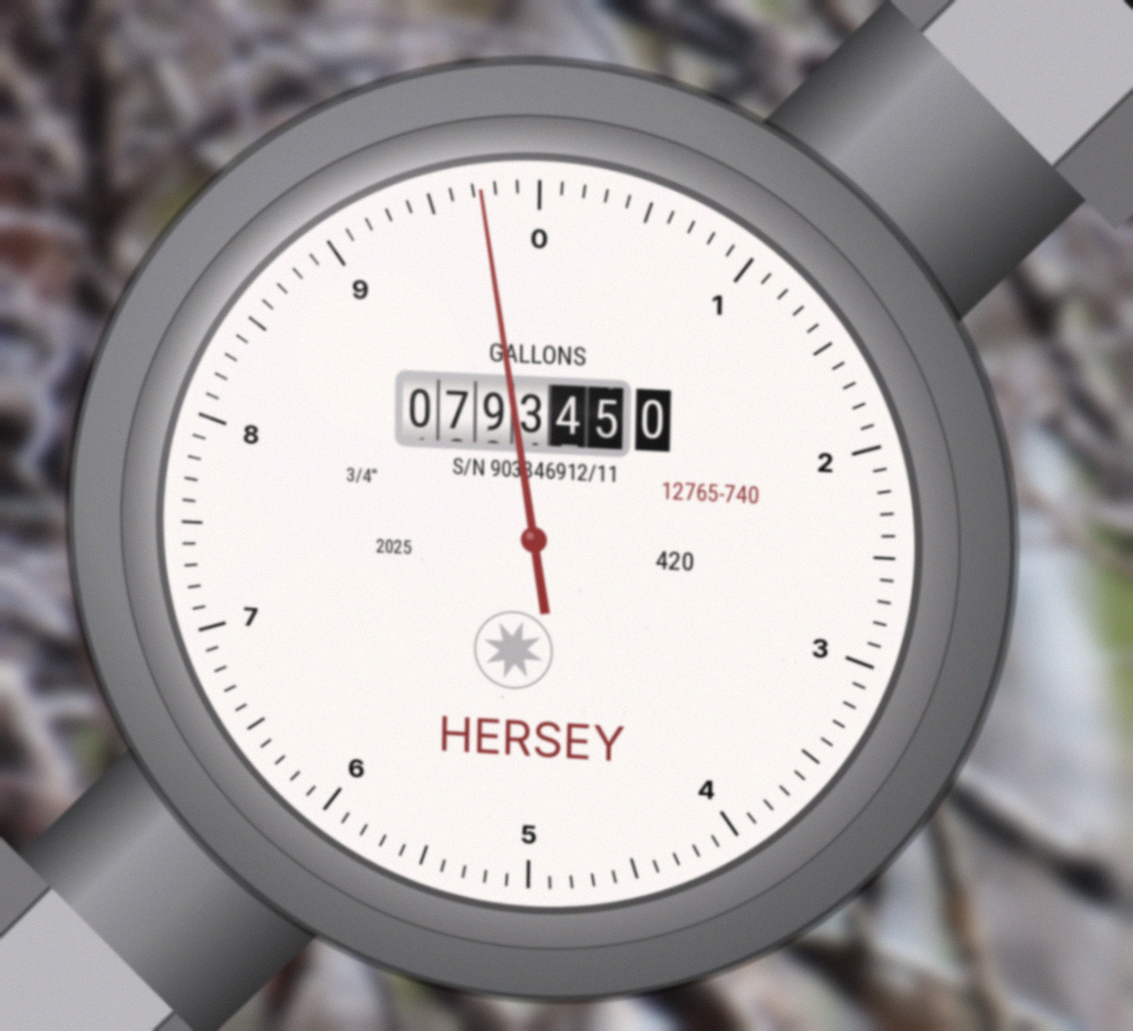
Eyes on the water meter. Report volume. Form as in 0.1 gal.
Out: 793449.7 gal
